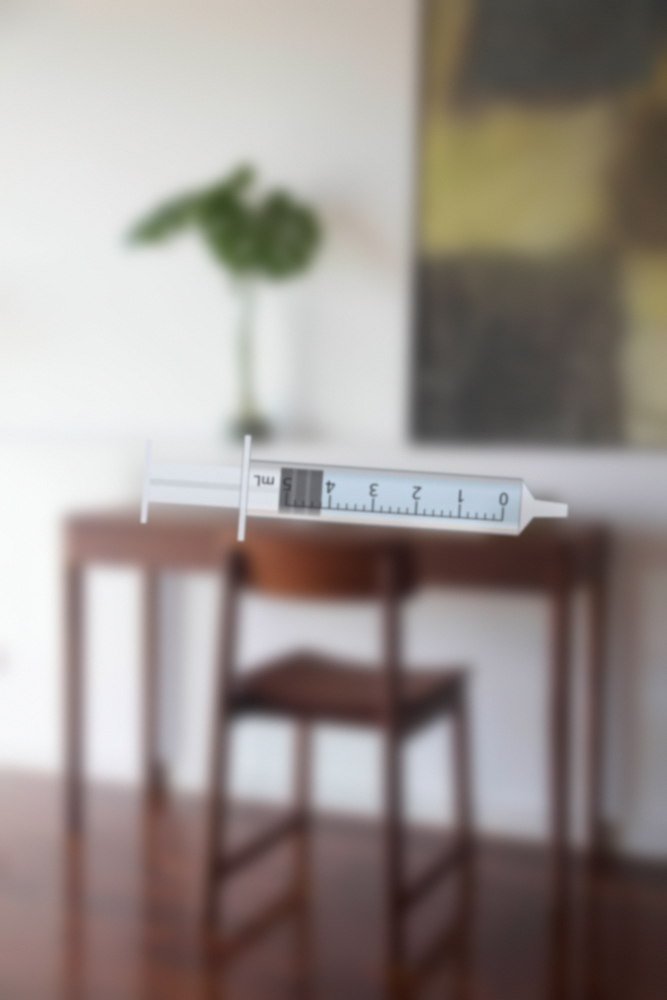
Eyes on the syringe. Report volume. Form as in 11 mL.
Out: 4.2 mL
